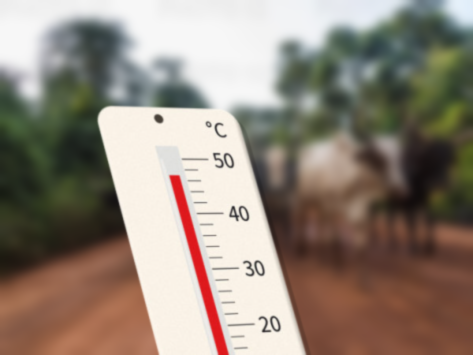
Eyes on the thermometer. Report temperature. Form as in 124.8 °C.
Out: 47 °C
